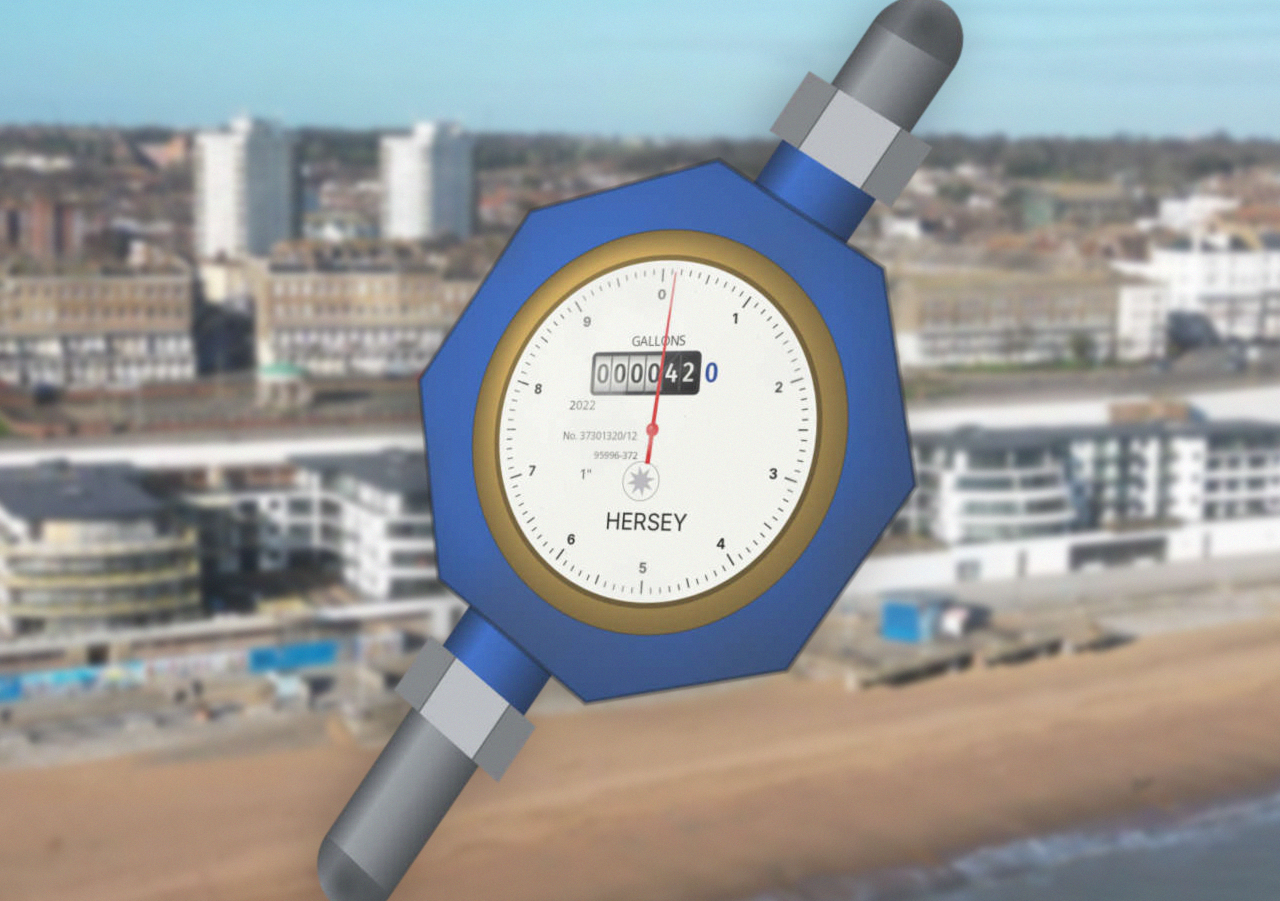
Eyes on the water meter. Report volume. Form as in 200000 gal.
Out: 420.1 gal
